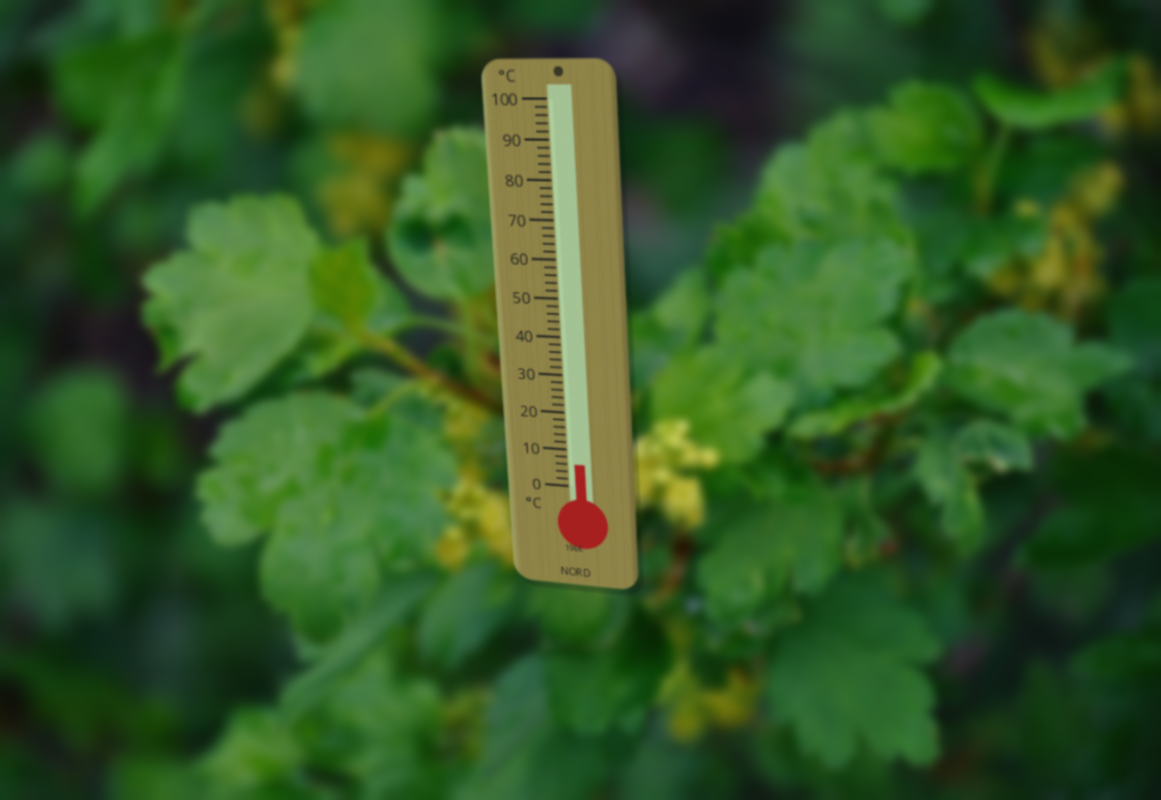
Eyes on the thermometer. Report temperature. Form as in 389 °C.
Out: 6 °C
